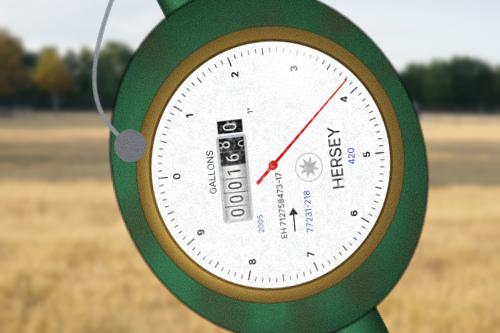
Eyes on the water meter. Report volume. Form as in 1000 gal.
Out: 1683.8 gal
